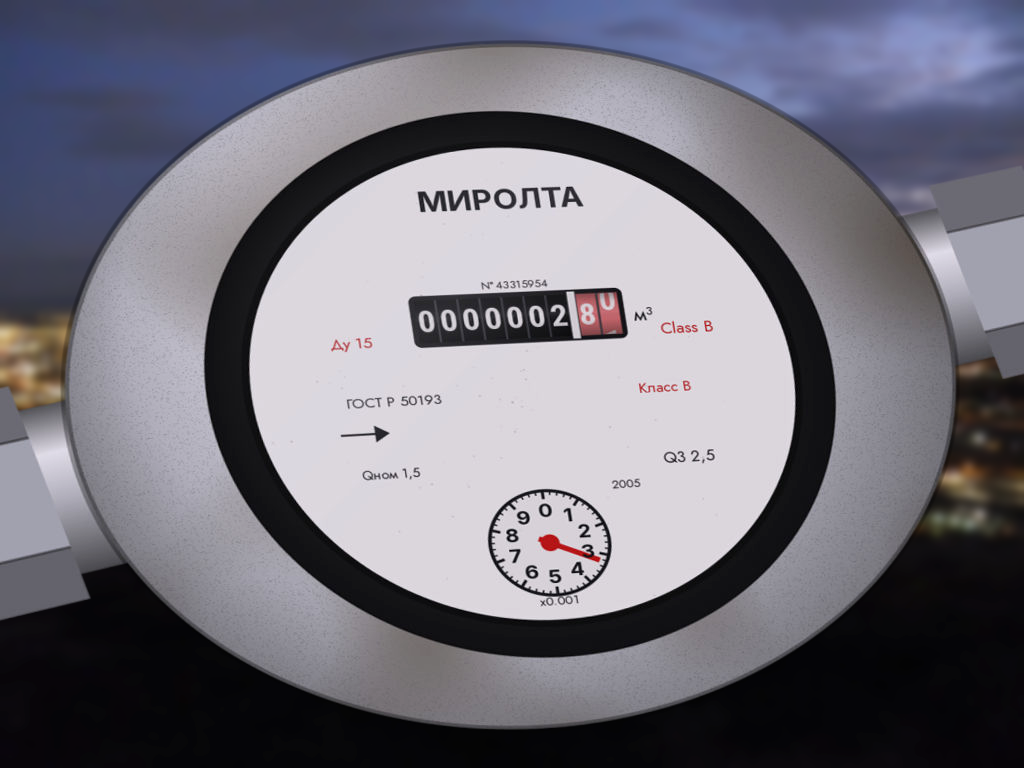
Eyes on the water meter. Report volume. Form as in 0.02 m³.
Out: 2.803 m³
